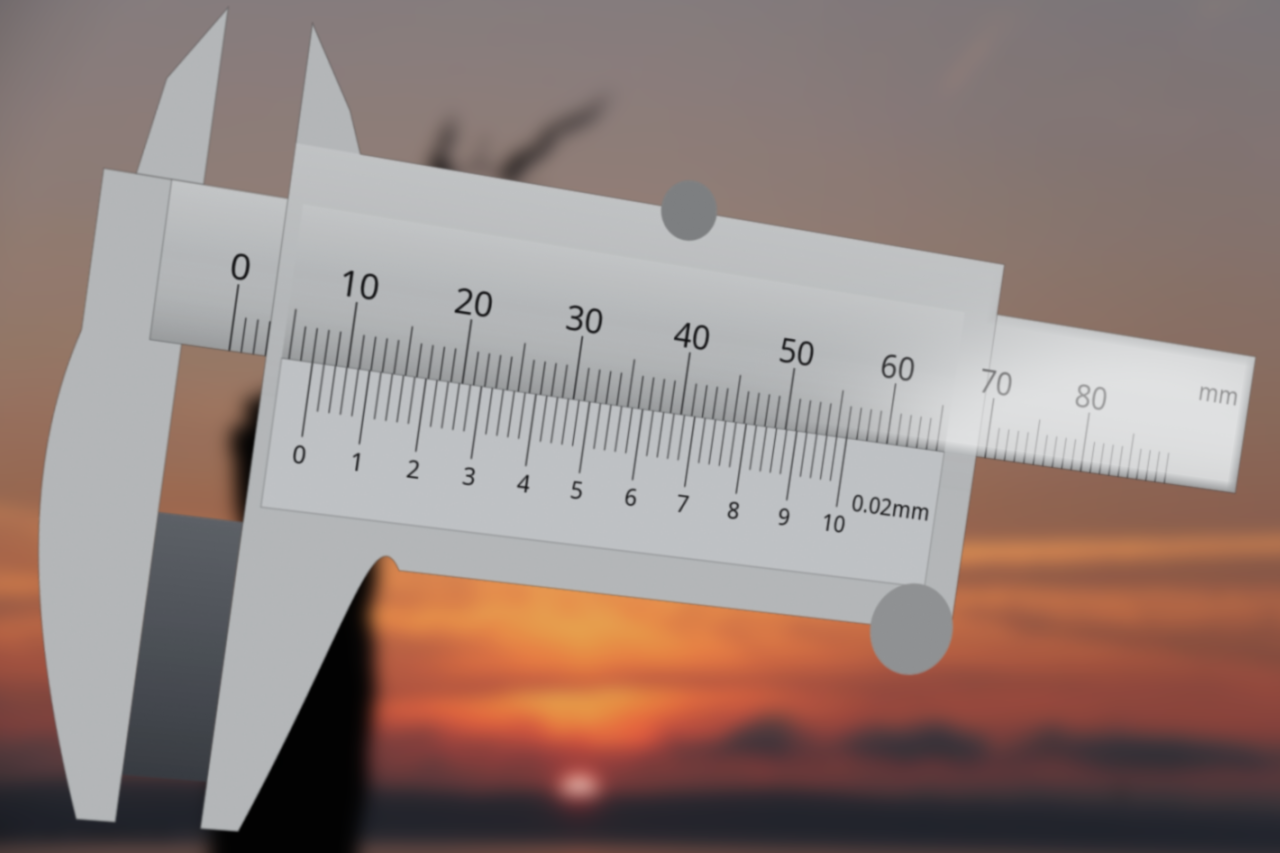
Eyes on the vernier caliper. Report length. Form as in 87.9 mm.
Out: 7.0 mm
